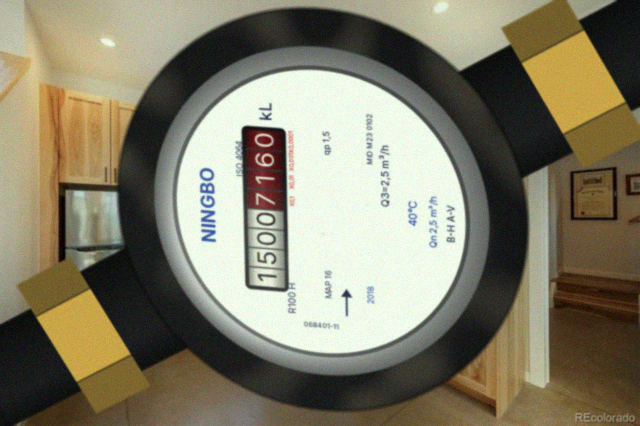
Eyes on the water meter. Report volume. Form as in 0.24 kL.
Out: 1500.7160 kL
